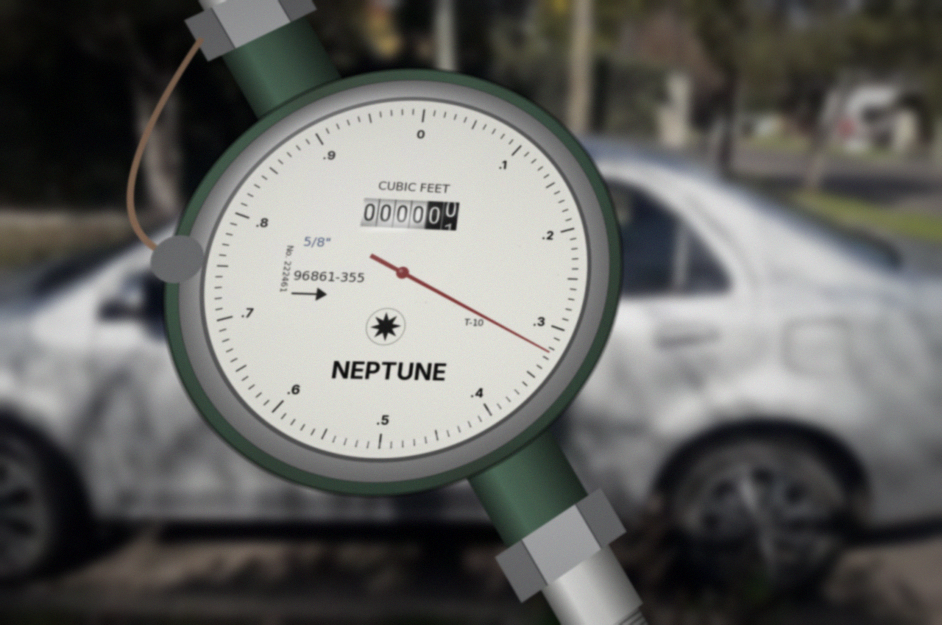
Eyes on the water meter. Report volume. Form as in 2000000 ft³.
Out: 0.32 ft³
